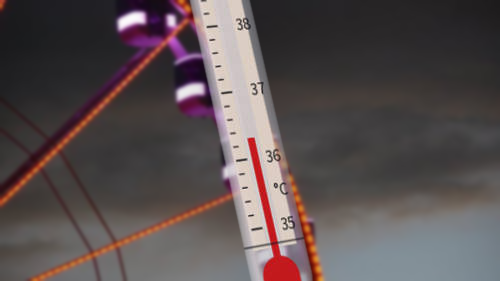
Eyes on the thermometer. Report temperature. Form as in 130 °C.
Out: 36.3 °C
